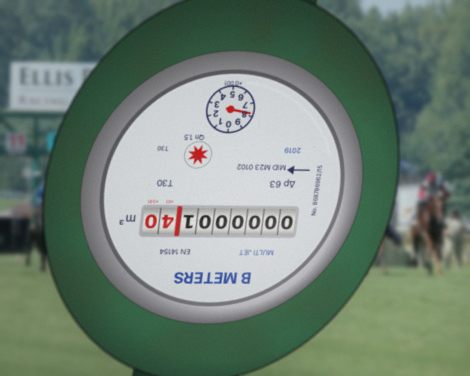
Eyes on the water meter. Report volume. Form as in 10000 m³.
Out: 1.407 m³
